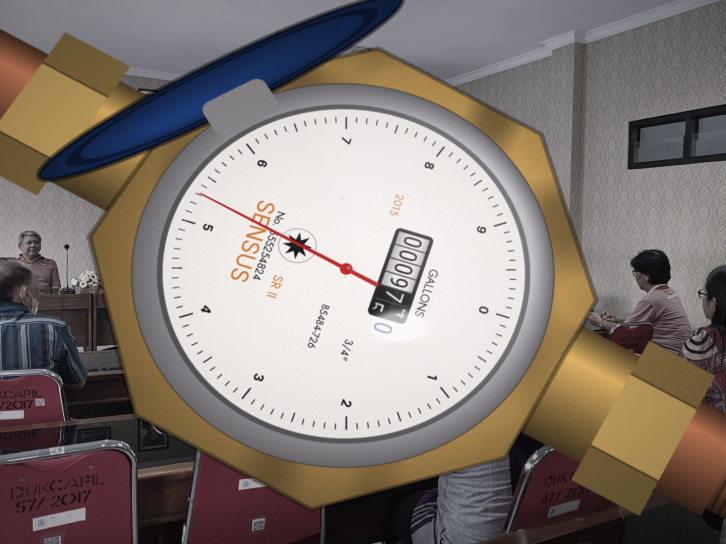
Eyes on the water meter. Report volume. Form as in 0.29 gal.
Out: 9745.3 gal
